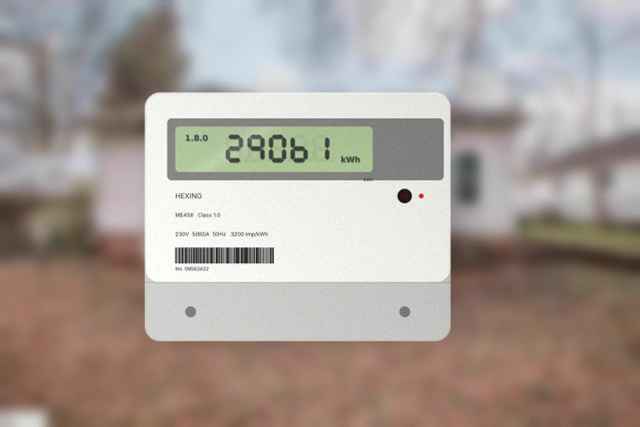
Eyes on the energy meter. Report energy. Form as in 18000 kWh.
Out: 29061 kWh
